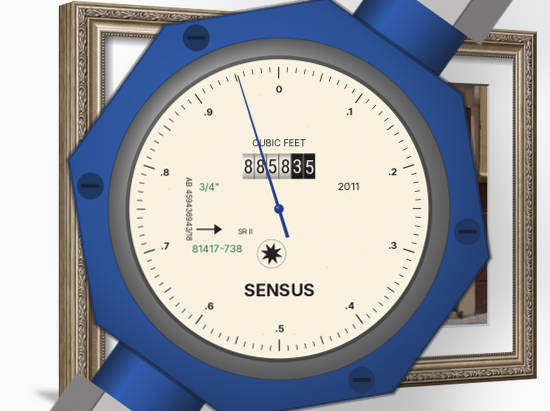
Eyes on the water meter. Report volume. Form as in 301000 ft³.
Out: 885834.95 ft³
